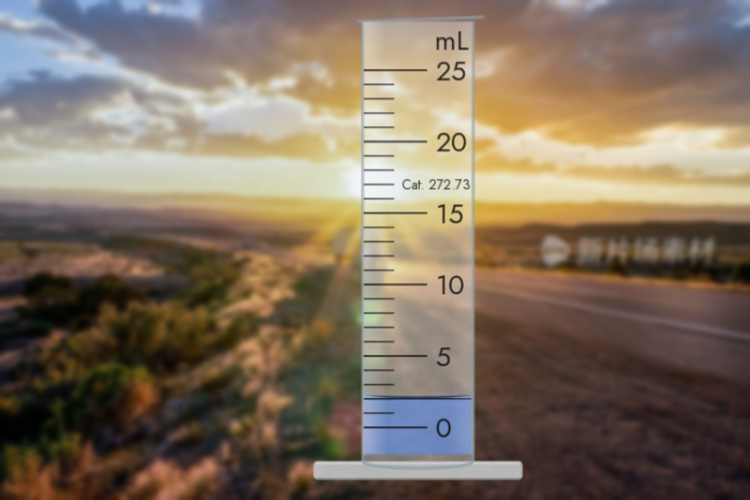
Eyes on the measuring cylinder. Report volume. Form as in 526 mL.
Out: 2 mL
